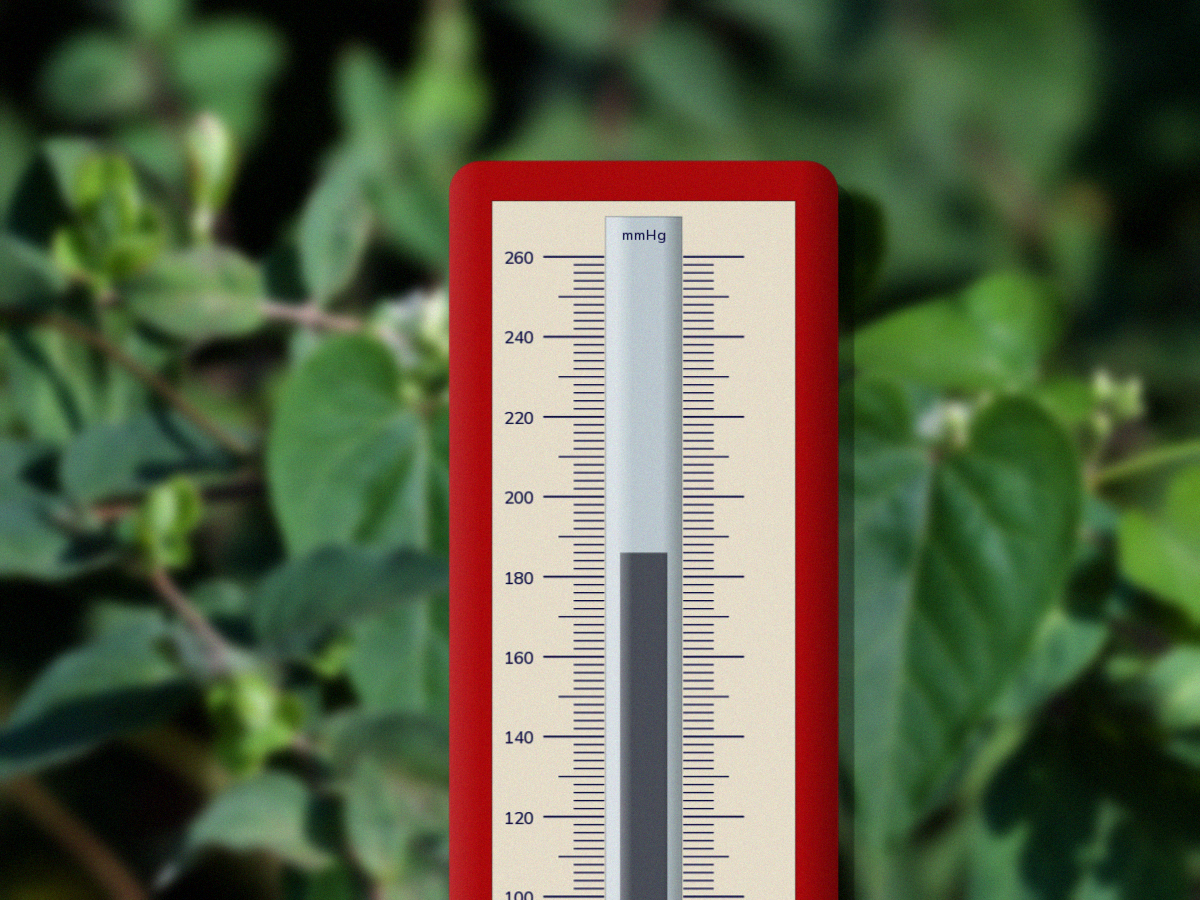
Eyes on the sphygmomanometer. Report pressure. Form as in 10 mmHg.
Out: 186 mmHg
